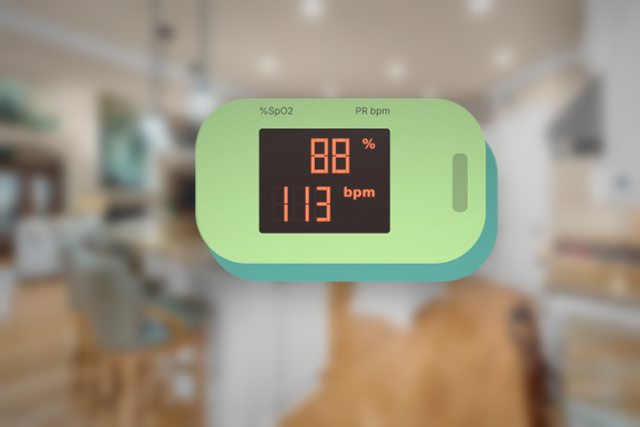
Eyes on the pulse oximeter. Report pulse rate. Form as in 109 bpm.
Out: 113 bpm
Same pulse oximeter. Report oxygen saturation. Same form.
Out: 88 %
